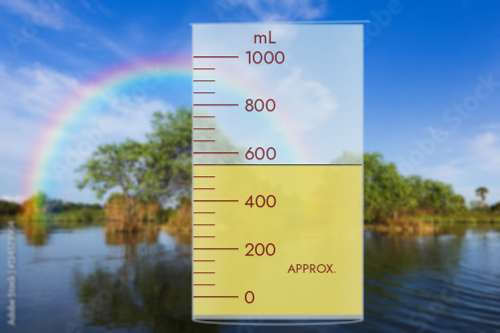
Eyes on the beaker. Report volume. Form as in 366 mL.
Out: 550 mL
